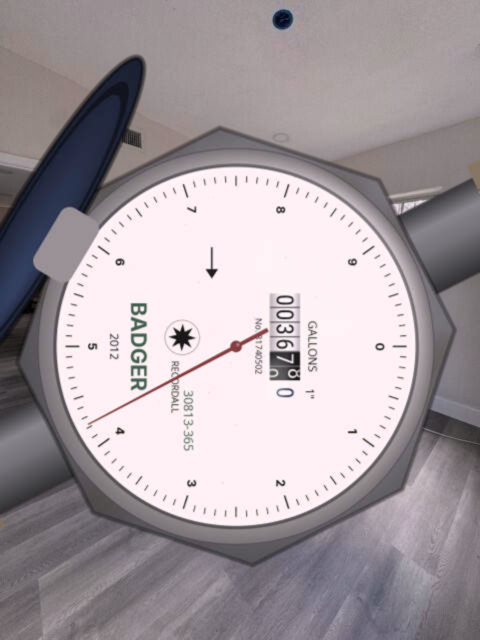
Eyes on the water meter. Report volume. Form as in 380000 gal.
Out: 36784.2 gal
